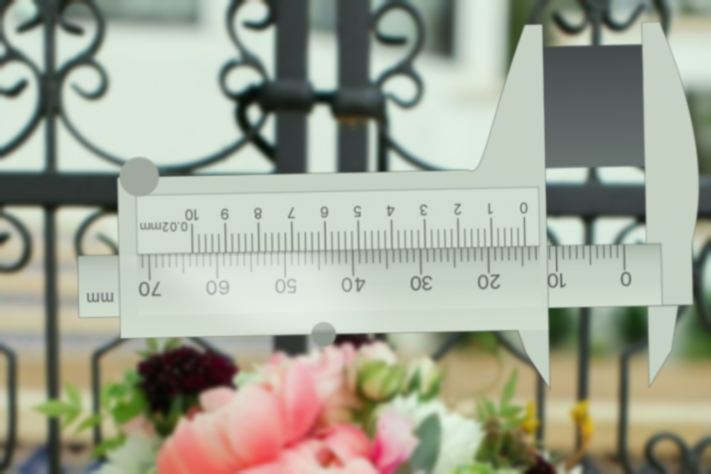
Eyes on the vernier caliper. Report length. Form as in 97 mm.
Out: 14.6 mm
